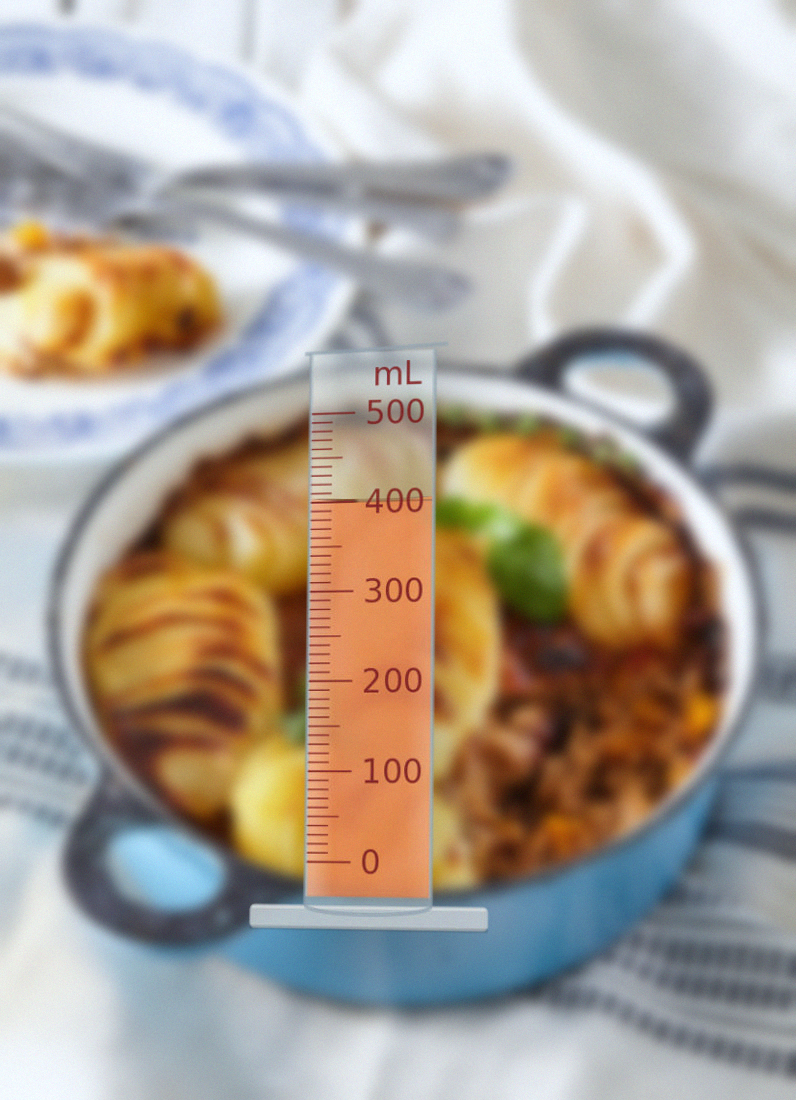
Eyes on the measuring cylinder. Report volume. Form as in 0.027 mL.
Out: 400 mL
